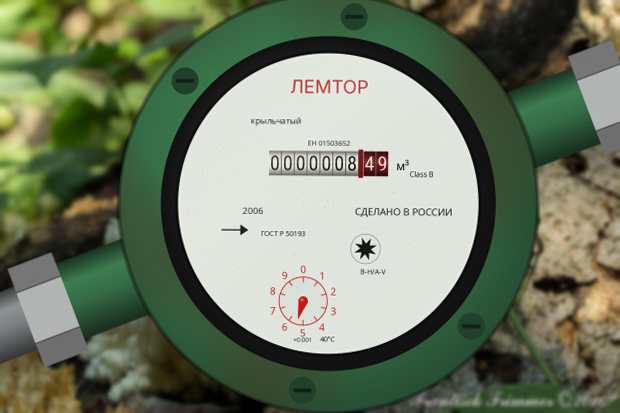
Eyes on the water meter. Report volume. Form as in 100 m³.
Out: 8.495 m³
